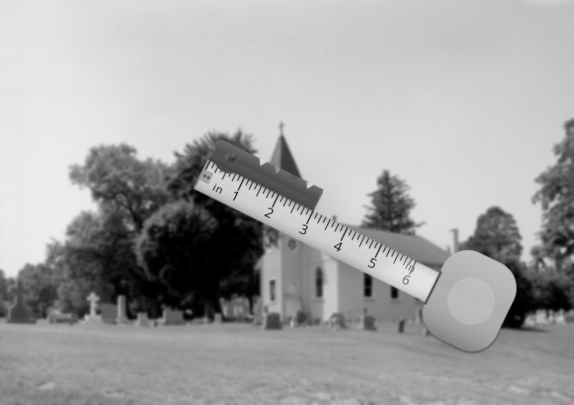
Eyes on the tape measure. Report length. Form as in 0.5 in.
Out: 3 in
